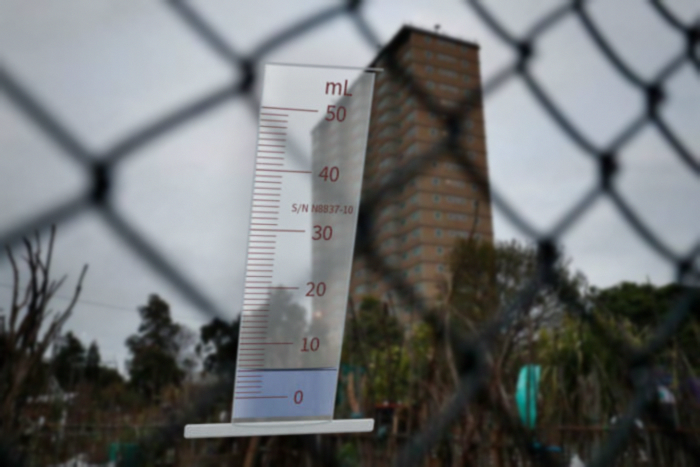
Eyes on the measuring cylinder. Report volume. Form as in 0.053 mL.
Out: 5 mL
